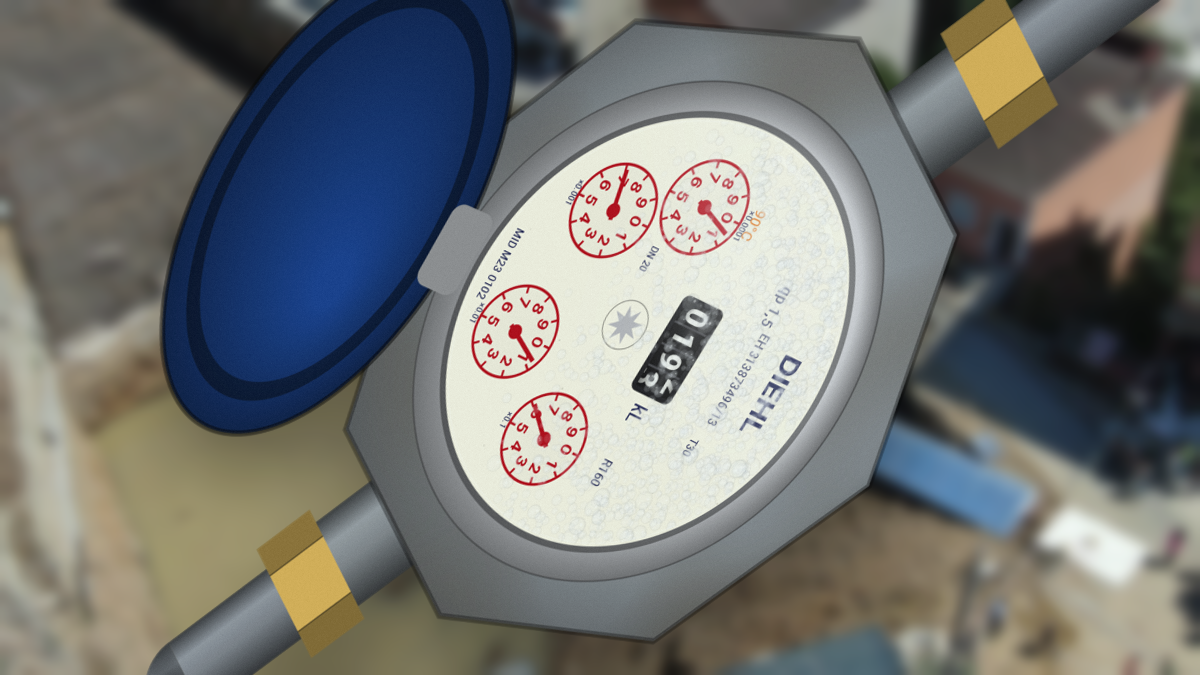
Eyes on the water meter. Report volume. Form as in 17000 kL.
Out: 192.6070 kL
